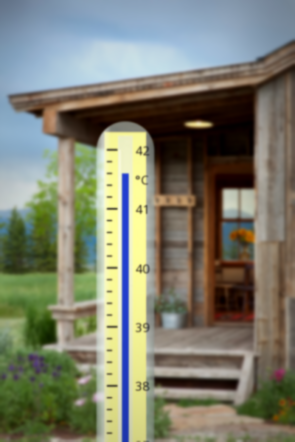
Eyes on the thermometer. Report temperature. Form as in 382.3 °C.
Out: 41.6 °C
